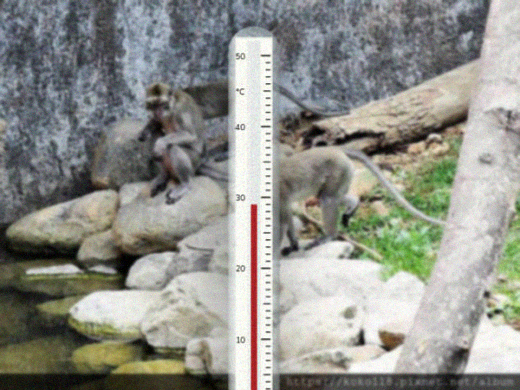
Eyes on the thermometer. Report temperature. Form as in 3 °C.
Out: 29 °C
